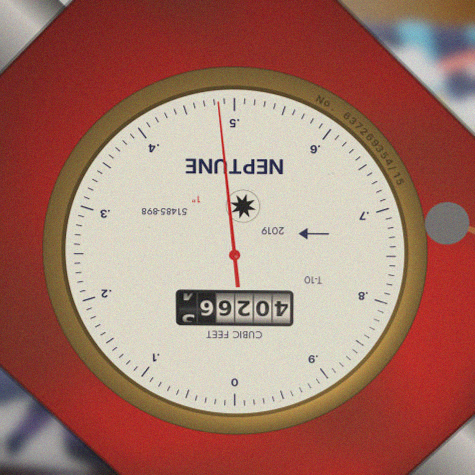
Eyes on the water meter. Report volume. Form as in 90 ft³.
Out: 402663.48 ft³
